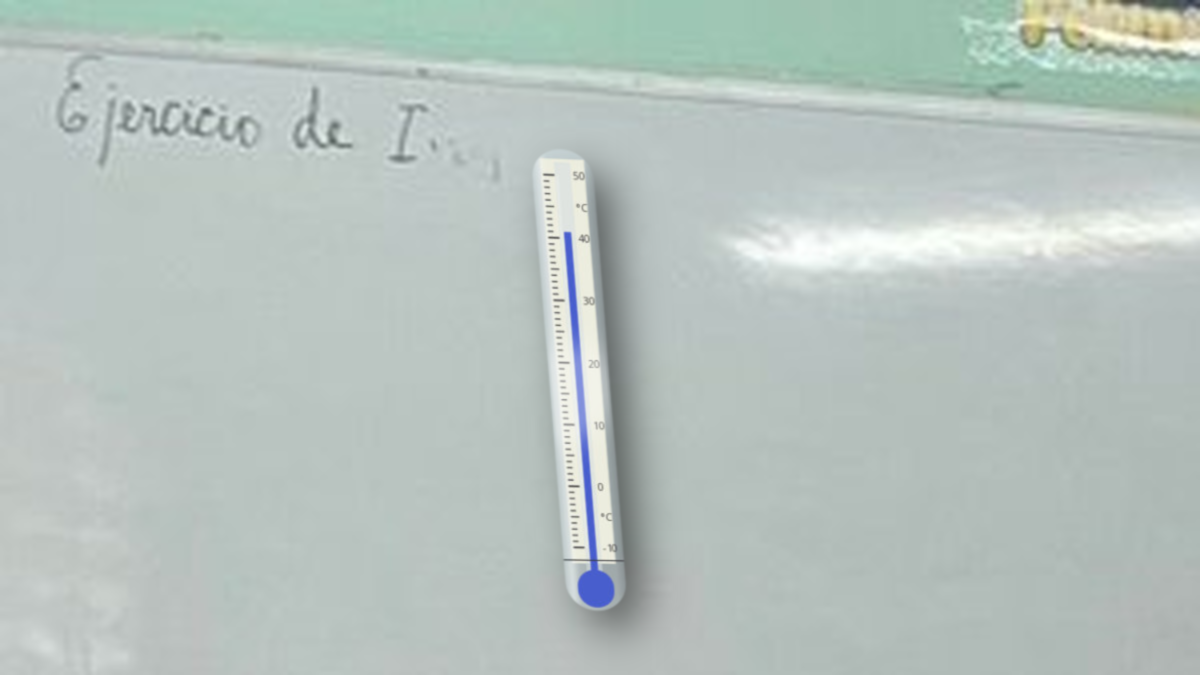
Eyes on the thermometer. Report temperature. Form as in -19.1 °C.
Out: 41 °C
